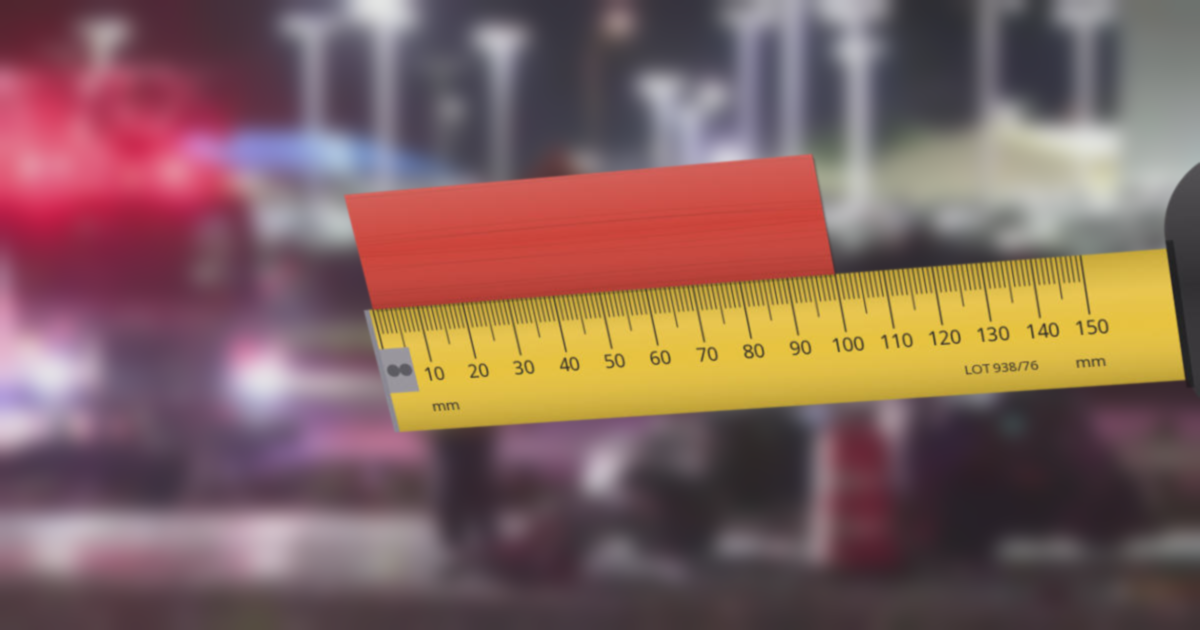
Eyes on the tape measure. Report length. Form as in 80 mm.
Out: 100 mm
